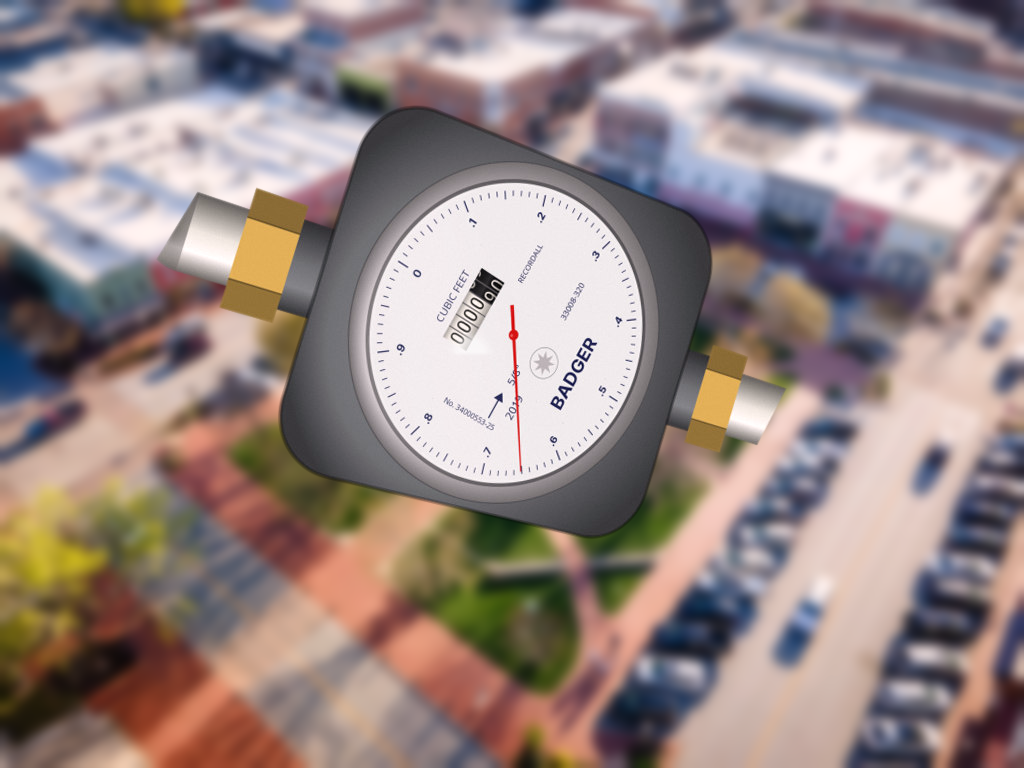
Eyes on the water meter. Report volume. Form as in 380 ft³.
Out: 89.65 ft³
